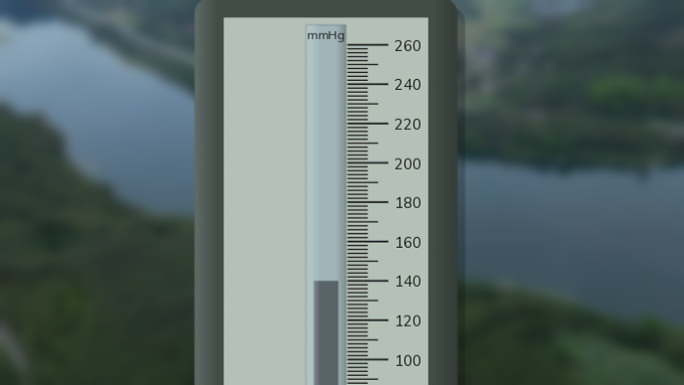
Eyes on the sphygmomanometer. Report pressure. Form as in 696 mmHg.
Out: 140 mmHg
